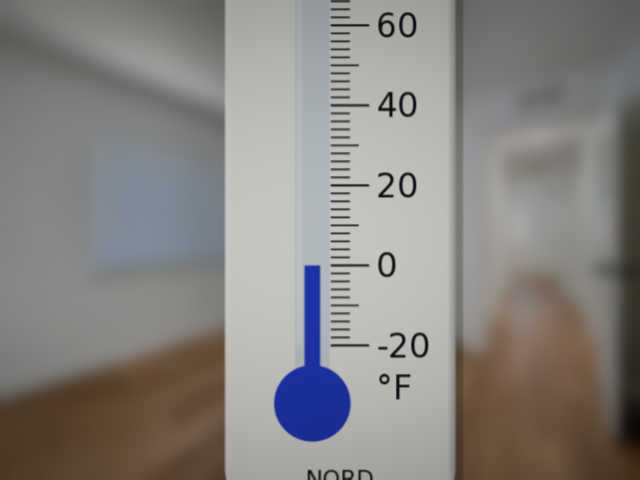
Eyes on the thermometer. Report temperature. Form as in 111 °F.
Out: 0 °F
